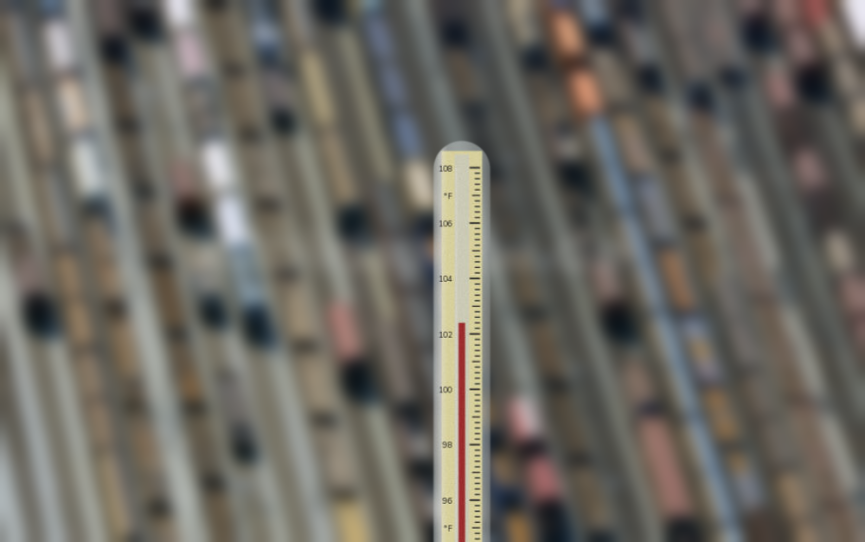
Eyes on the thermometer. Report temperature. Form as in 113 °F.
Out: 102.4 °F
